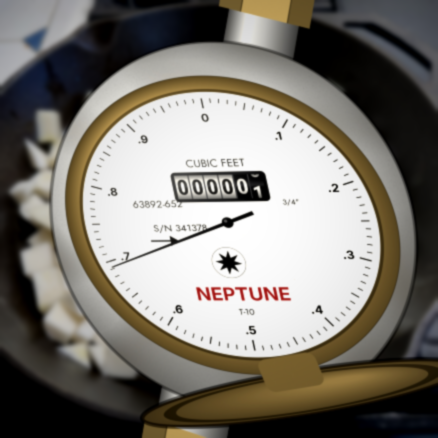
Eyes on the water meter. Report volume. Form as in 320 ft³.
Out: 0.69 ft³
